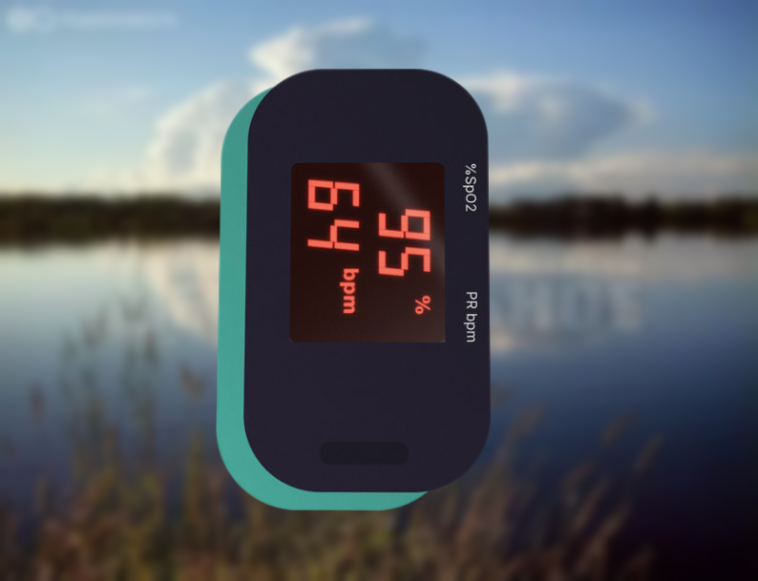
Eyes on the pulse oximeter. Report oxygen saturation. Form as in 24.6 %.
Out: 95 %
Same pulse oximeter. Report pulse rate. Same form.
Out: 64 bpm
